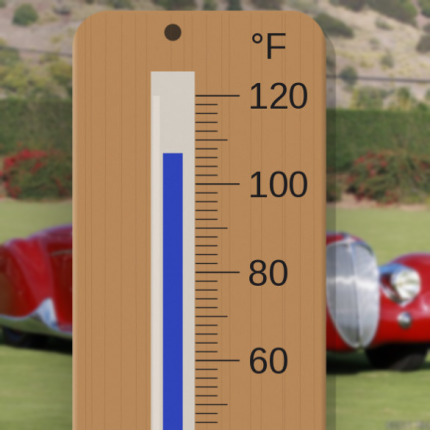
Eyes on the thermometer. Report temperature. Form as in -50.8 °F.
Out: 107 °F
